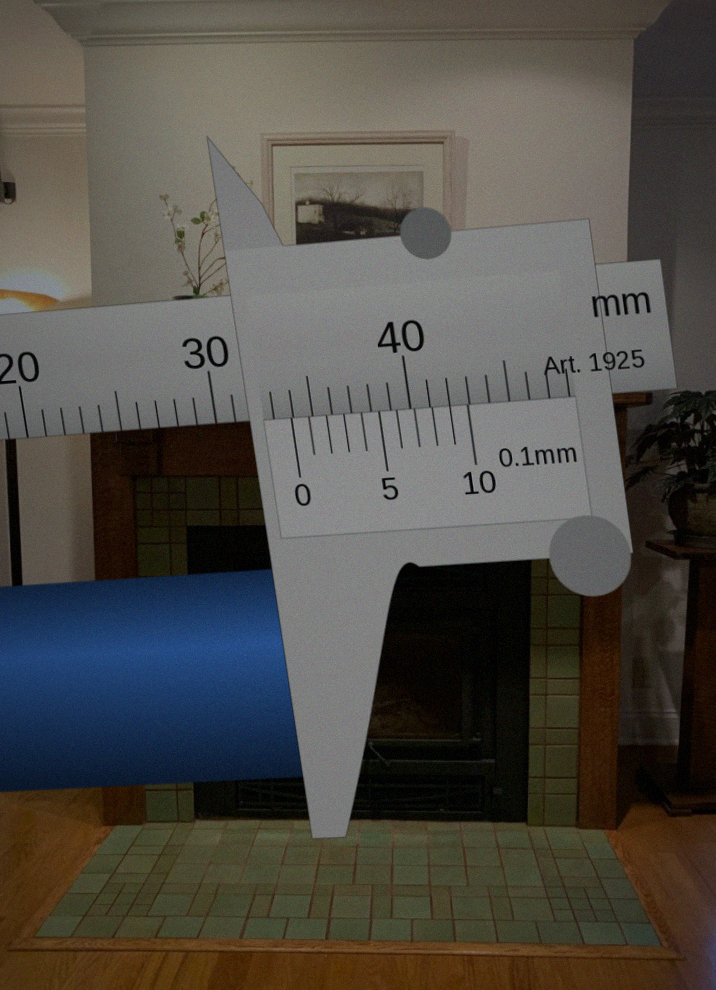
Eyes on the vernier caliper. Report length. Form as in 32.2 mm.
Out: 33.9 mm
